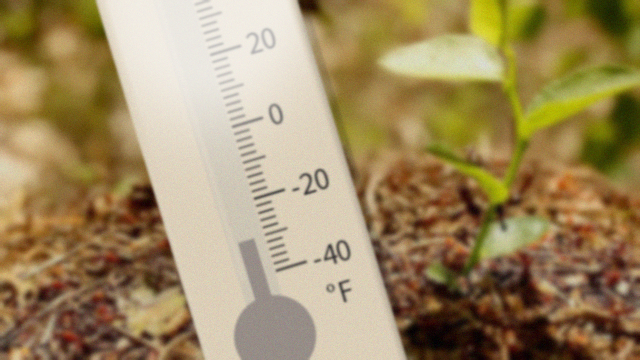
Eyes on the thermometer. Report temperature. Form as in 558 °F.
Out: -30 °F
